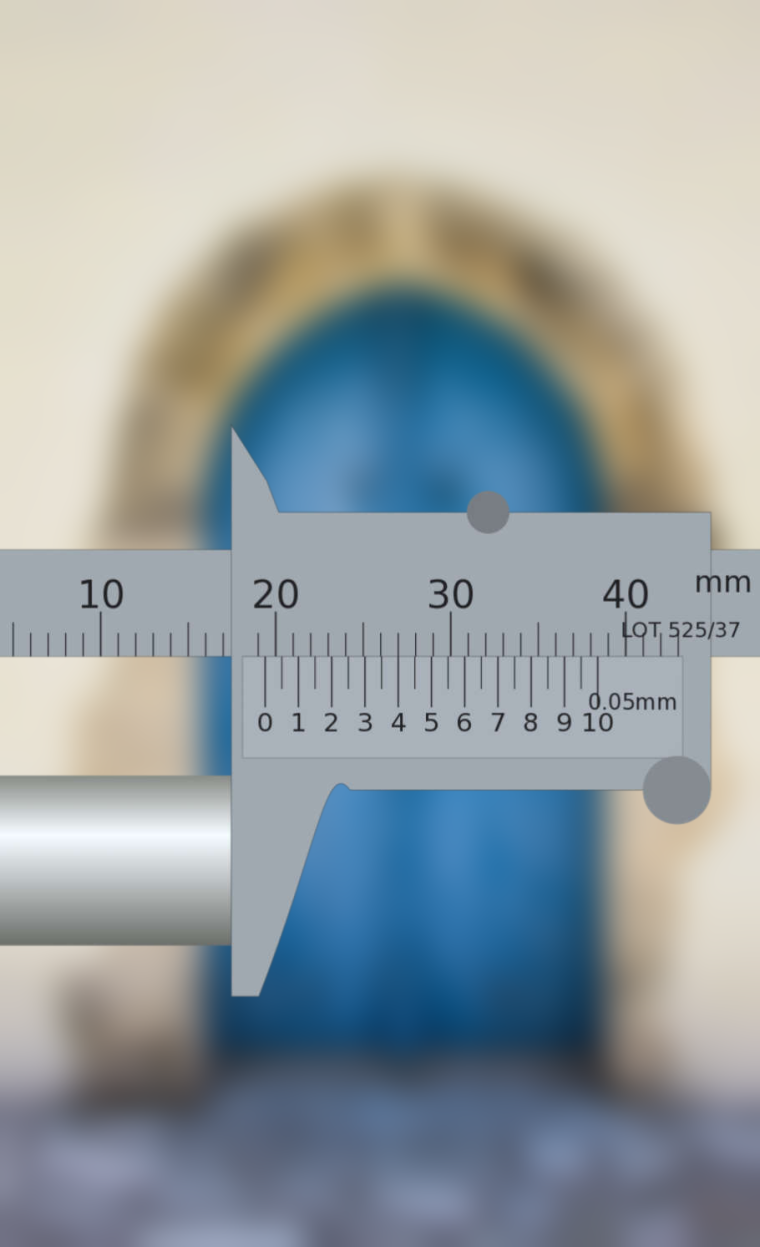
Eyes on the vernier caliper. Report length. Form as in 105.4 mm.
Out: 19.4 mm
